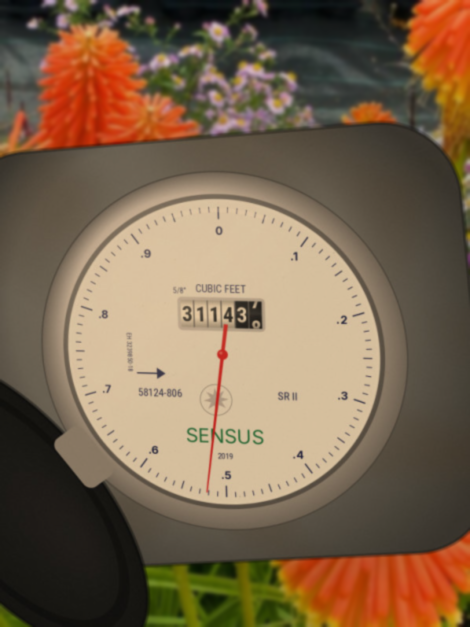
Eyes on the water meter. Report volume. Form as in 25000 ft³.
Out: 311437.52 ft³
